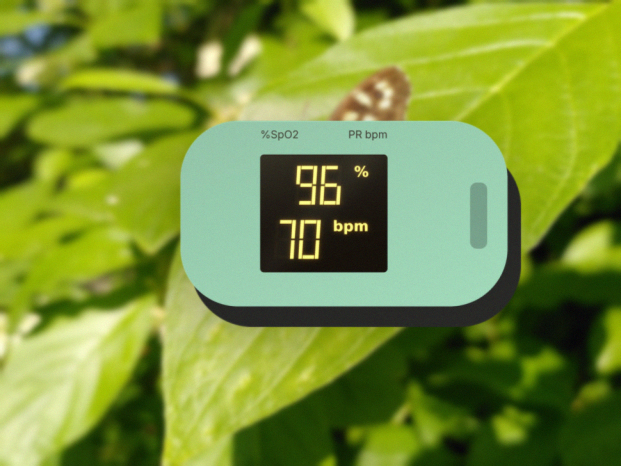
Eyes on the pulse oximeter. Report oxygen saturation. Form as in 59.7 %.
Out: 96 %
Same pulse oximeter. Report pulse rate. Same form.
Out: 70 bpm
